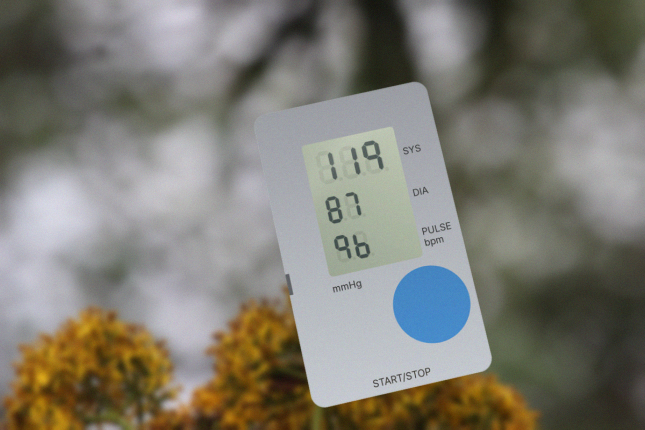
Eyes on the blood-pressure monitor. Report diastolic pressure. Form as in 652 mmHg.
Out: 87 mmHg
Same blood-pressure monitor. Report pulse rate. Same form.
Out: 96 bpm
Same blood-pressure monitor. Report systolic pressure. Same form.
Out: 119 mmHg
